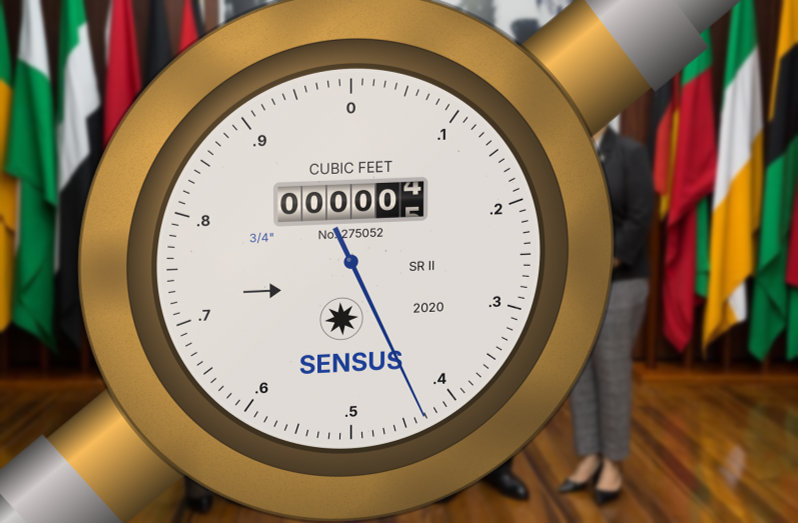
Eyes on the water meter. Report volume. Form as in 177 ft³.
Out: 4.43 ft³
